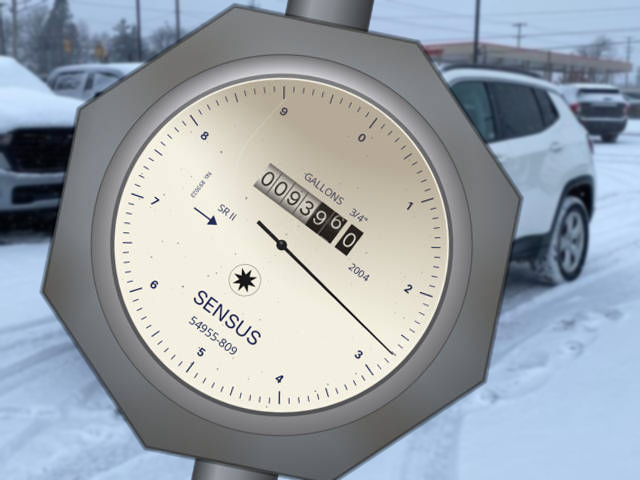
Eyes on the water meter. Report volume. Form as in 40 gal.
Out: 93962.7 gal
